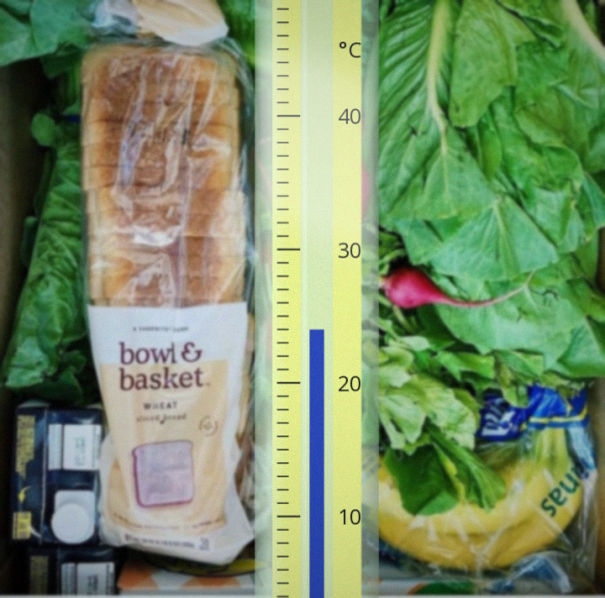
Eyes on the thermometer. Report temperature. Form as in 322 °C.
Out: 24 °C
